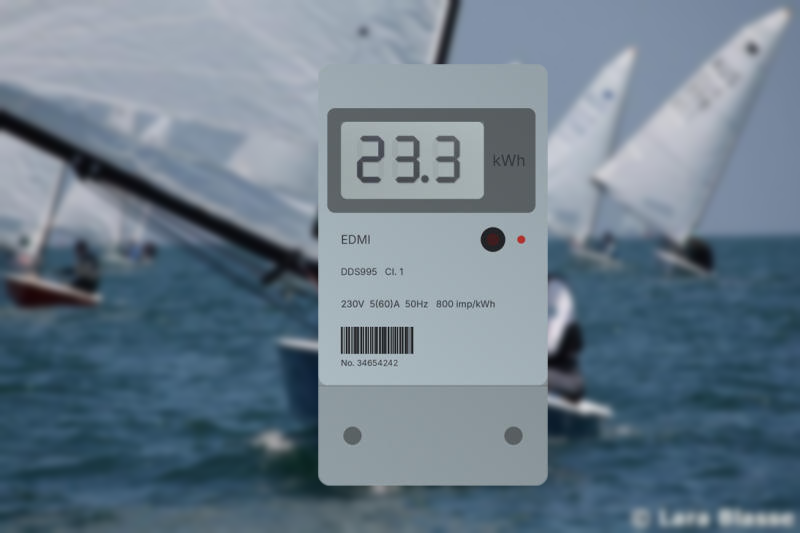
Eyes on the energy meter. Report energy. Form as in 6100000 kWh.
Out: 23.3 kWh
